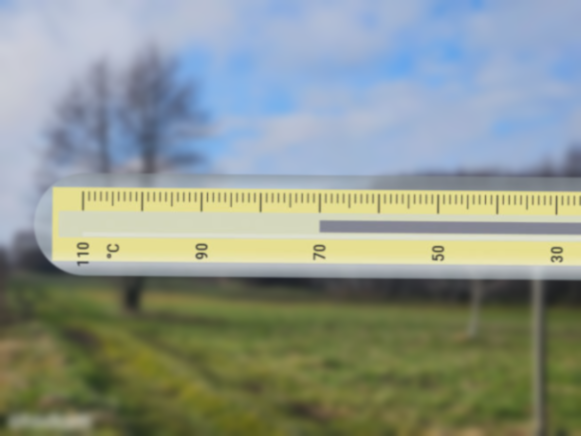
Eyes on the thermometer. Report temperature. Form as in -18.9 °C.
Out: 70 °C
